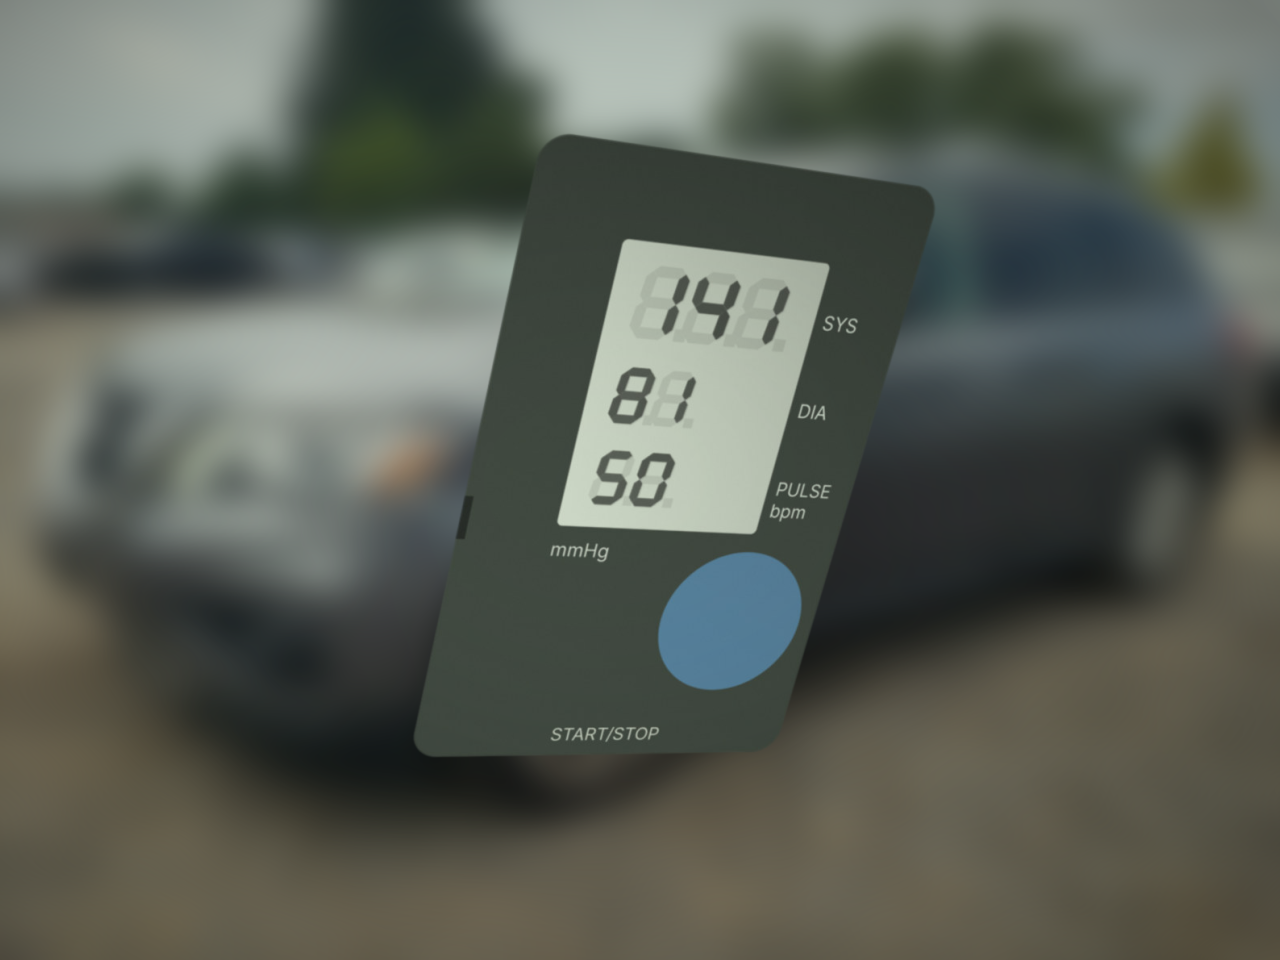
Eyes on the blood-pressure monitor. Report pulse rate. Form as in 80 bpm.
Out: 50 bpm
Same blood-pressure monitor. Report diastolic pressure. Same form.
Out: 81 mmHg
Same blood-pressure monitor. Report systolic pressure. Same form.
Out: 141 mmHg
